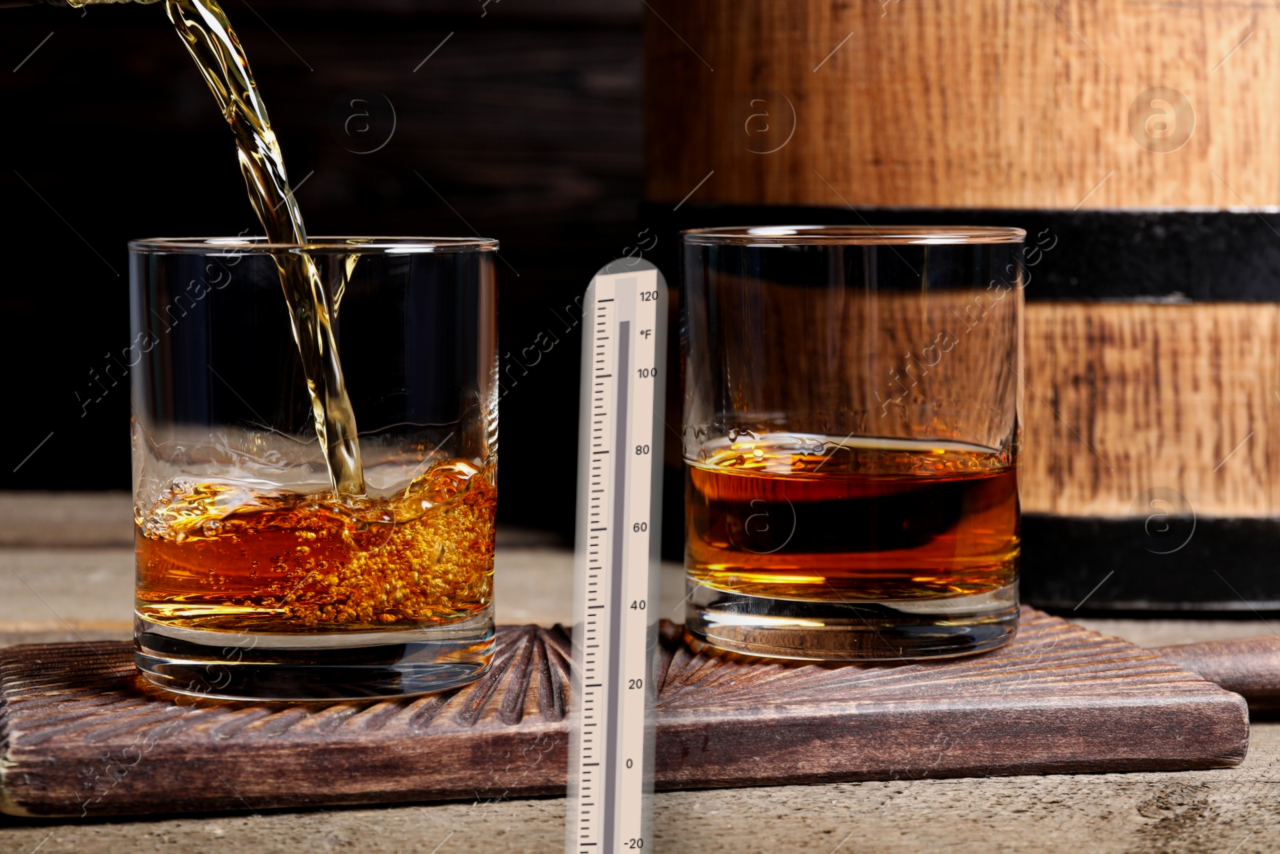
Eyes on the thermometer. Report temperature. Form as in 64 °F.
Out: 114 °F
